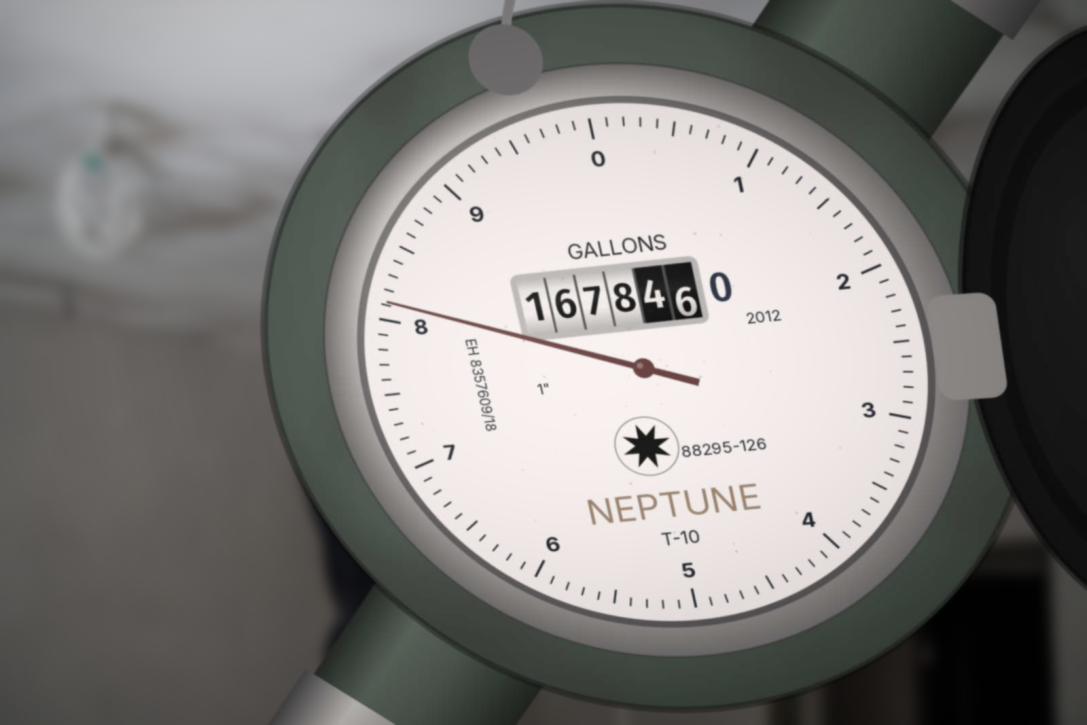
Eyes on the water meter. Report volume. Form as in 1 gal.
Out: 1678458.1 gal
